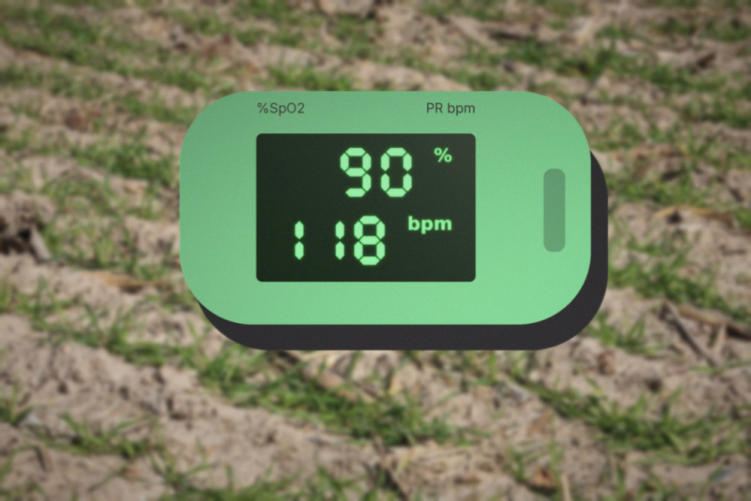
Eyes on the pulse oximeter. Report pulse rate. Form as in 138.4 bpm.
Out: 118 bpm
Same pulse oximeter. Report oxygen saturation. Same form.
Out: 90 %
